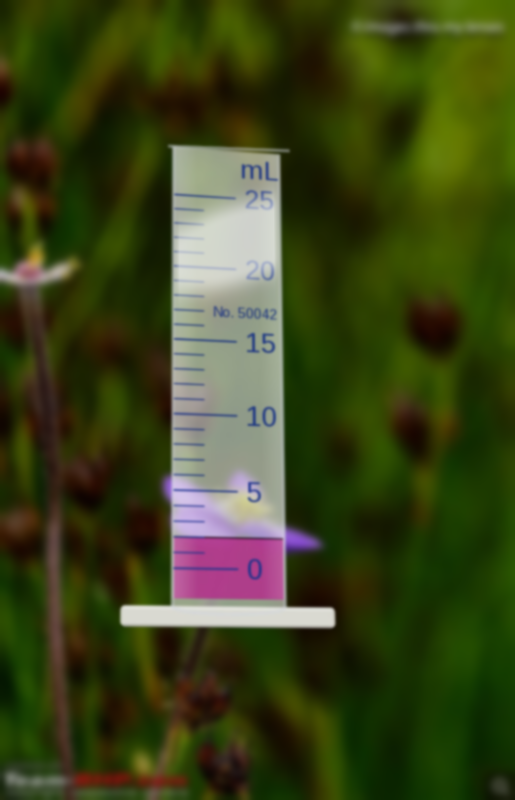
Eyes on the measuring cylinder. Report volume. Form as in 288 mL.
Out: 2 mL
